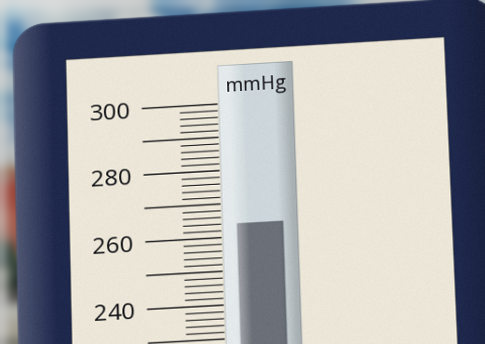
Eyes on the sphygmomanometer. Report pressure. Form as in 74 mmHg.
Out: 264 mmHg
